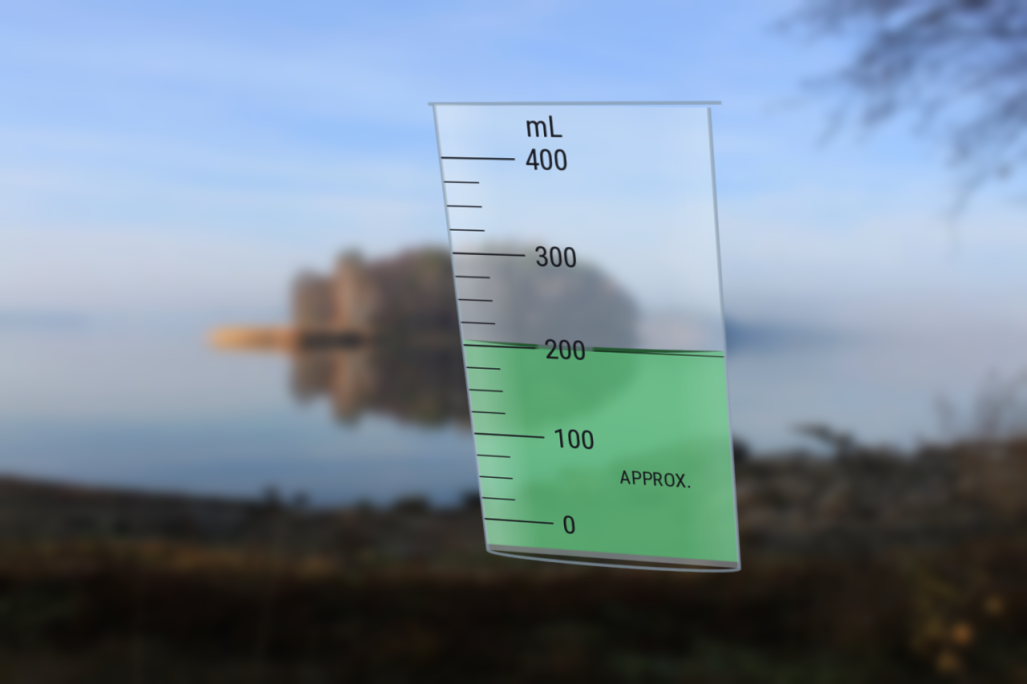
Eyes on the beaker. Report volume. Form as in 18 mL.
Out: 200 mL
